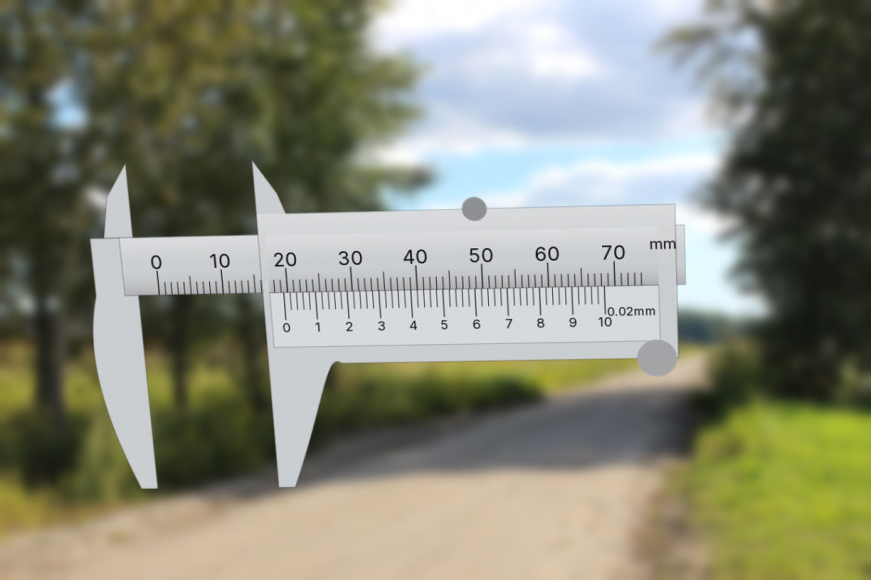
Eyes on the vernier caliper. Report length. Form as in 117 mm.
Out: 19.4 mm
